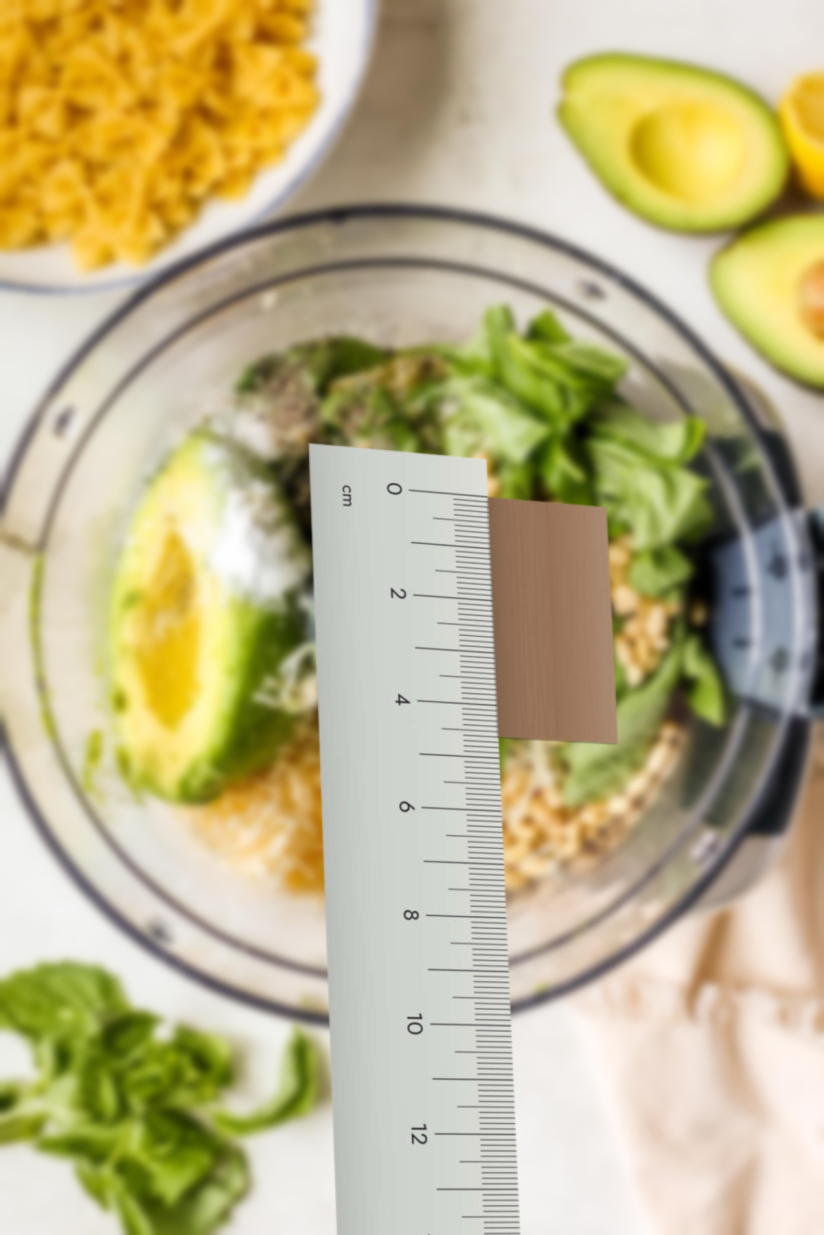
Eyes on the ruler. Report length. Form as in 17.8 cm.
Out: 4.6 cm
